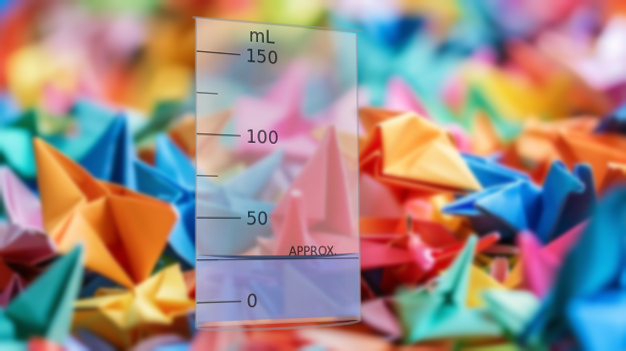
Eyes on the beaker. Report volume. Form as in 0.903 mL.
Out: 25 mL
